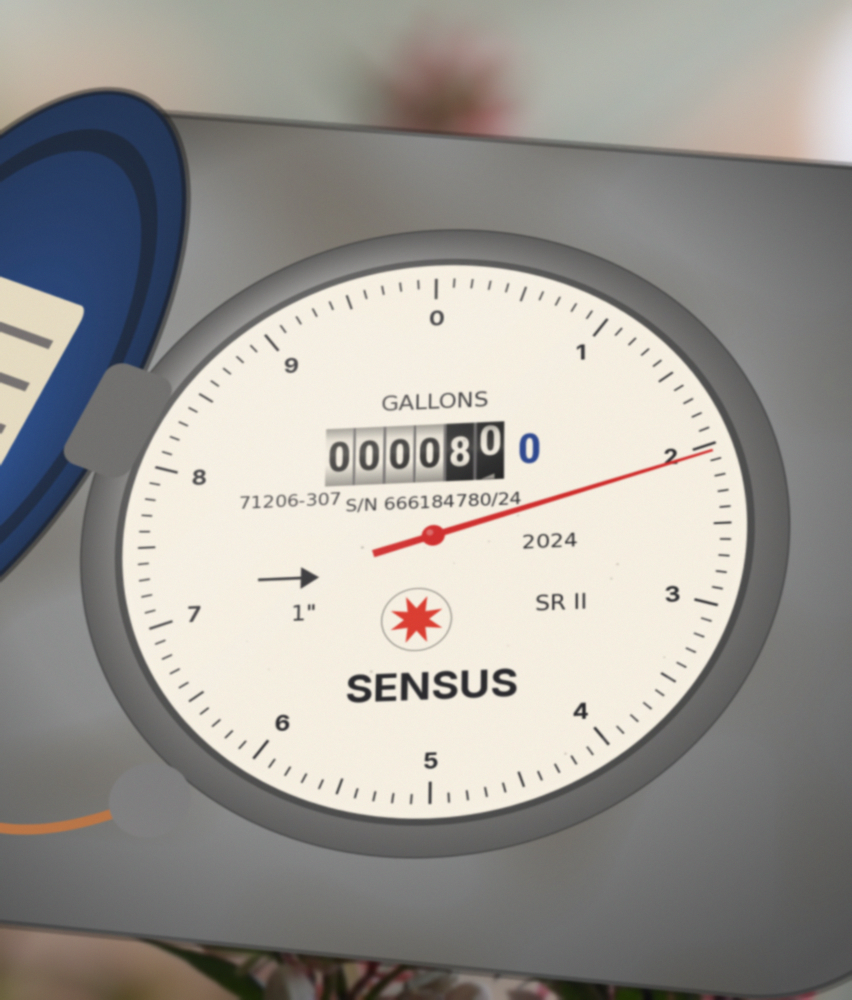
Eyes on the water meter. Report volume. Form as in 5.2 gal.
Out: 802.0 gal
